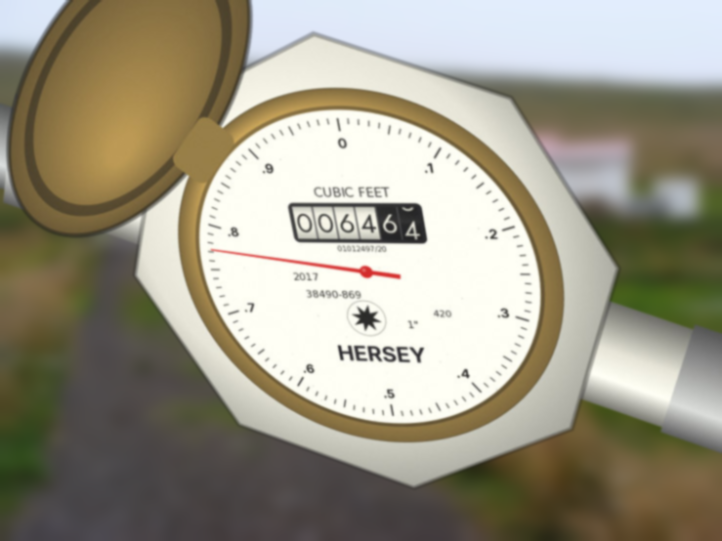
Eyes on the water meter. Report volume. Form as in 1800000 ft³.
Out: 6463.77 ft³
